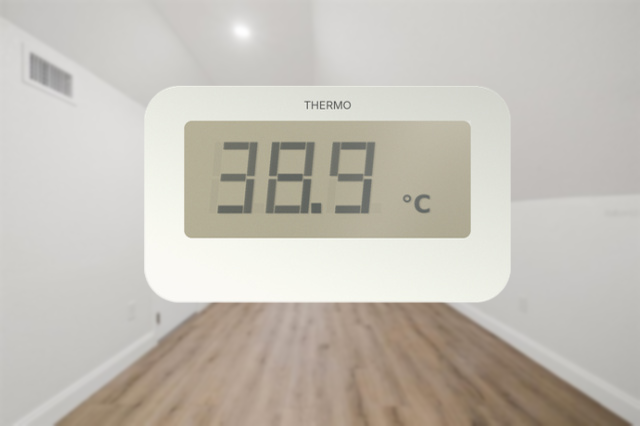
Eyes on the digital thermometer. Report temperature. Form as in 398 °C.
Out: 38.9 °C
